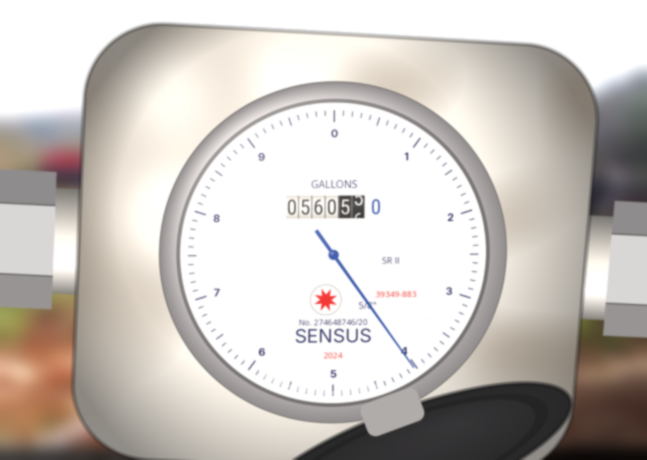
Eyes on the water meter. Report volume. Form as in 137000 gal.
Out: 560554.0 gal
